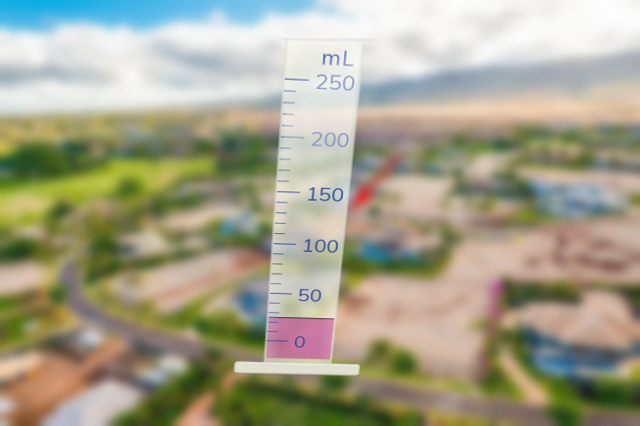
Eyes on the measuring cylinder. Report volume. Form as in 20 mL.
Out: 25 mL
